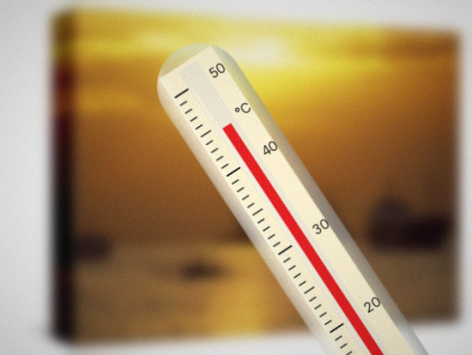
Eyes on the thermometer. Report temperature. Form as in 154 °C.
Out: 44.5 °C
